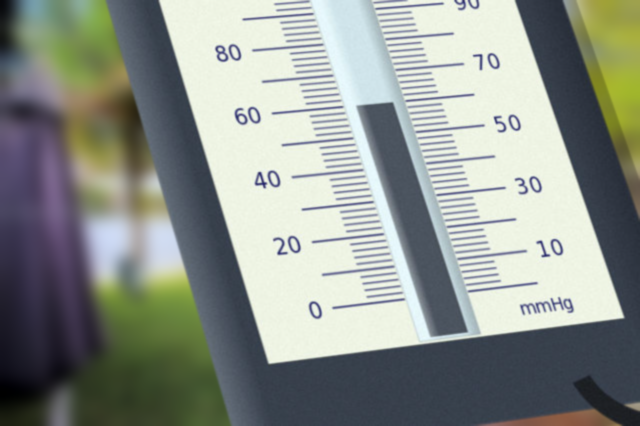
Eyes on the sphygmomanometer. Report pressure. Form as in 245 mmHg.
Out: 60 mmHg
